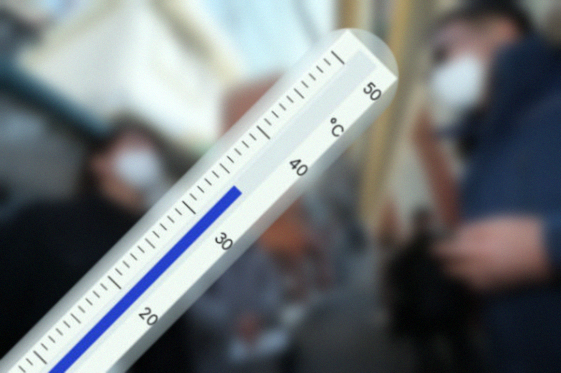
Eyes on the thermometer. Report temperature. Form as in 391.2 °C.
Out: 34.5 °C
